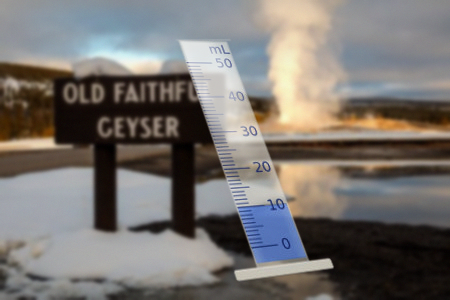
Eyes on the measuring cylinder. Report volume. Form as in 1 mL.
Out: 10 mL
